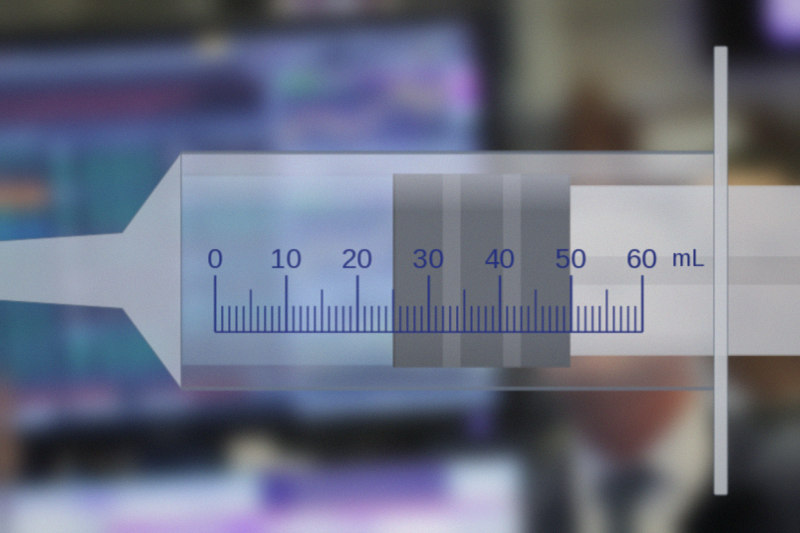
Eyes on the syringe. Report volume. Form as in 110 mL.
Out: 25 mL
